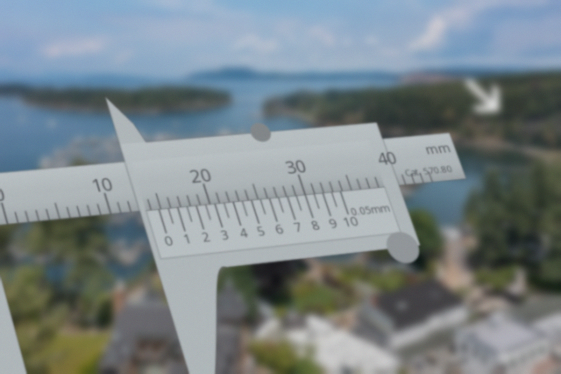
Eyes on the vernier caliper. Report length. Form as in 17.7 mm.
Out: 14.8 mm
